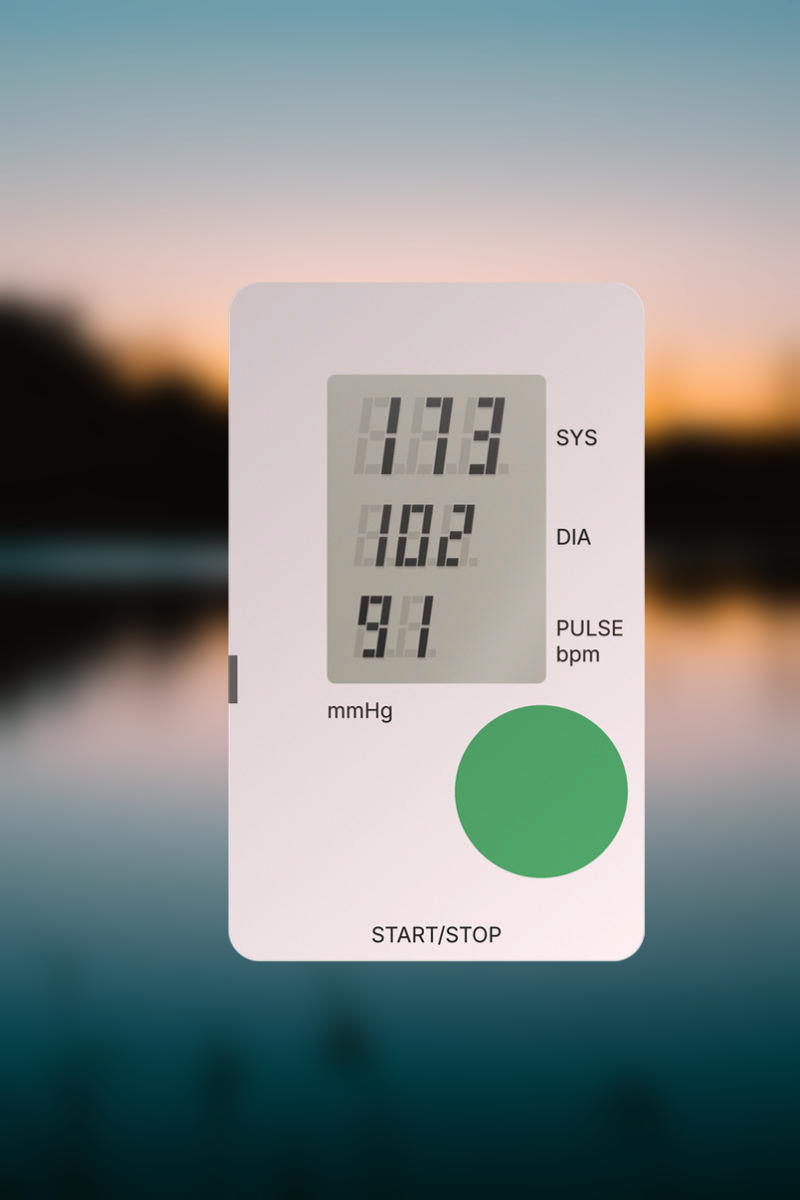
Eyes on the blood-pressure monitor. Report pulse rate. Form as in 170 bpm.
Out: 91 bpm
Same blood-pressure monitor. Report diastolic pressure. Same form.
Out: 102 mmHg
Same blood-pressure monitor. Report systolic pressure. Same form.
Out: 173 mmHg
